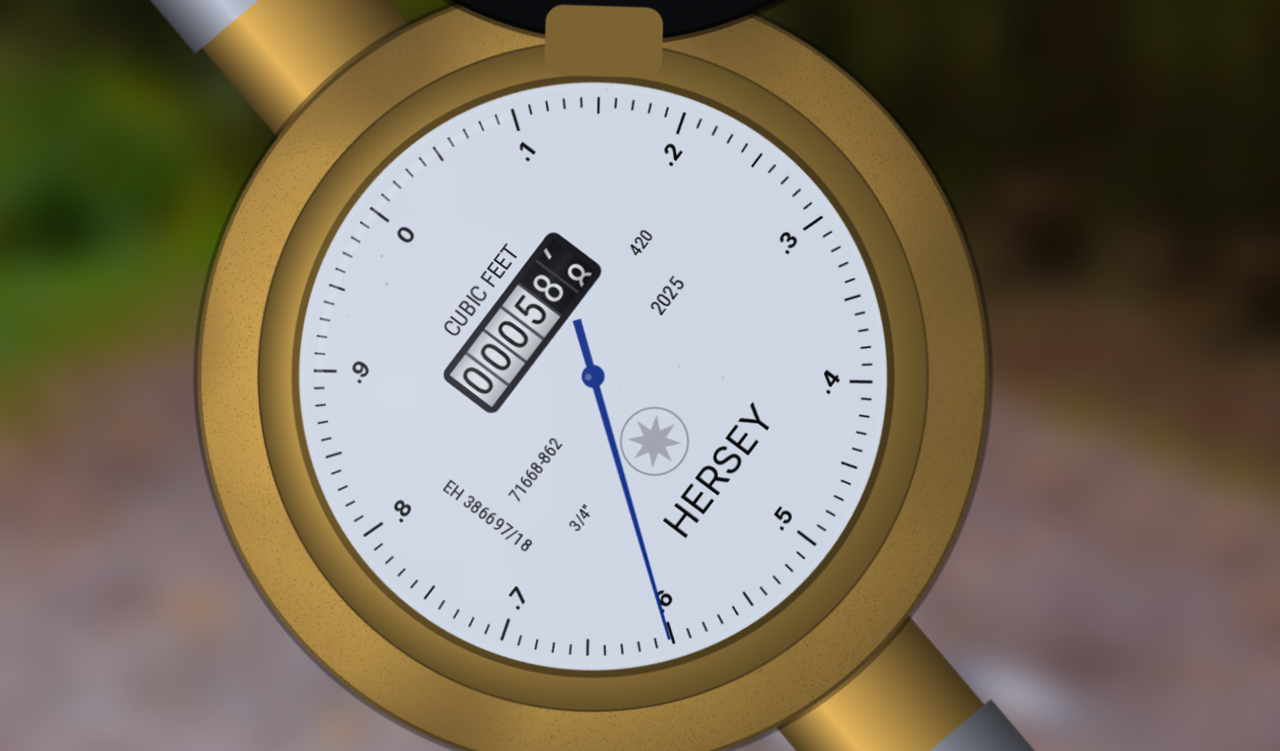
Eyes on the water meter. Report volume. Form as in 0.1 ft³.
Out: 587.60 ft³
